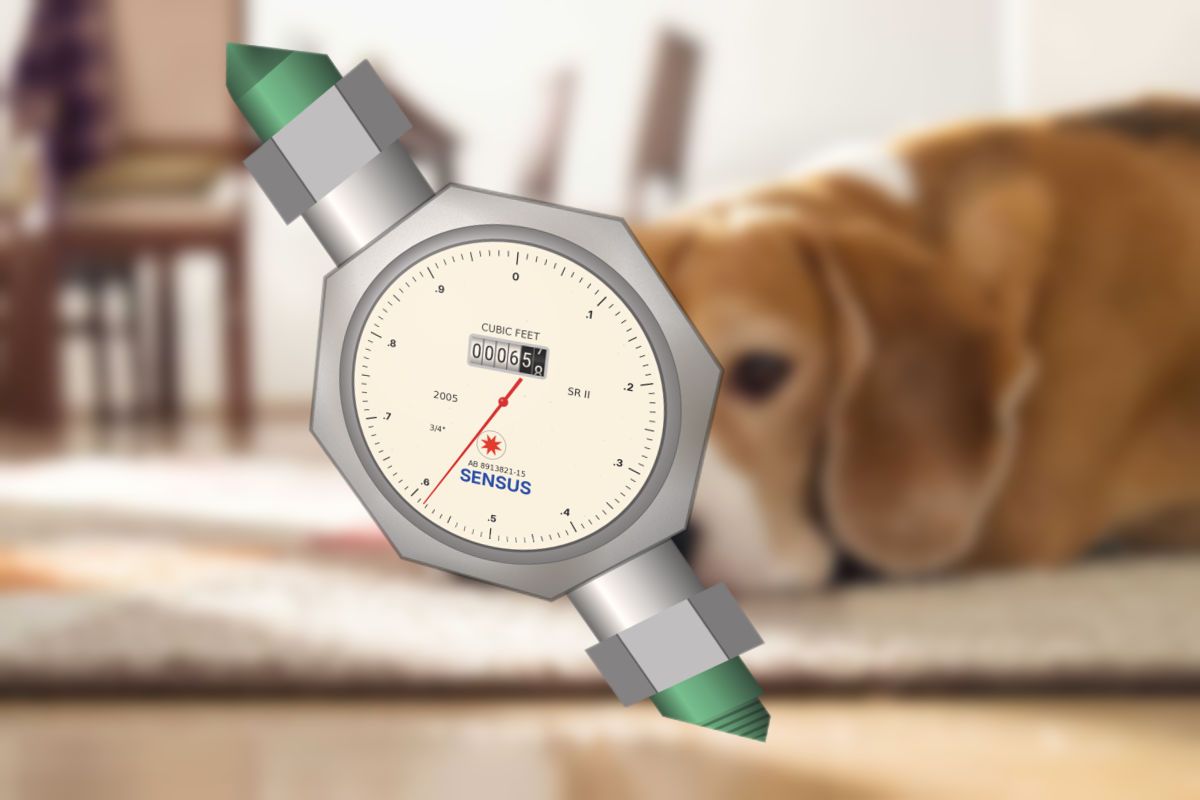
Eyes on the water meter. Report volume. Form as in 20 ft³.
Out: 657.58 ft³
